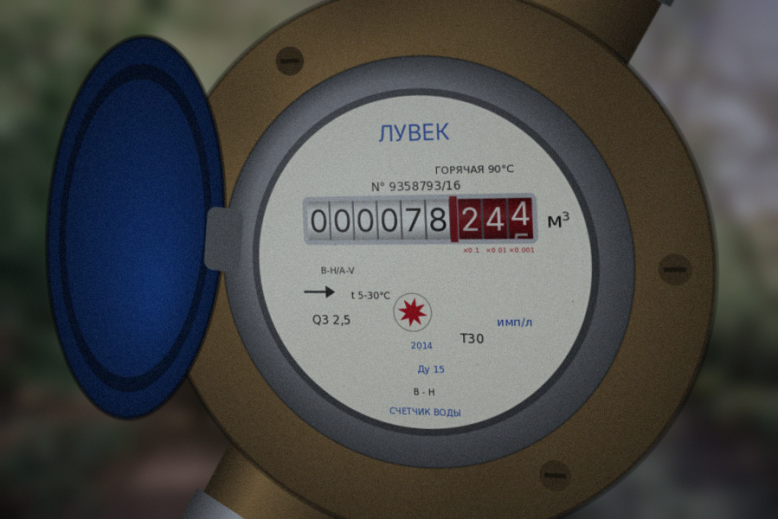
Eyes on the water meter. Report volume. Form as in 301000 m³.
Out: 78.244 m³
